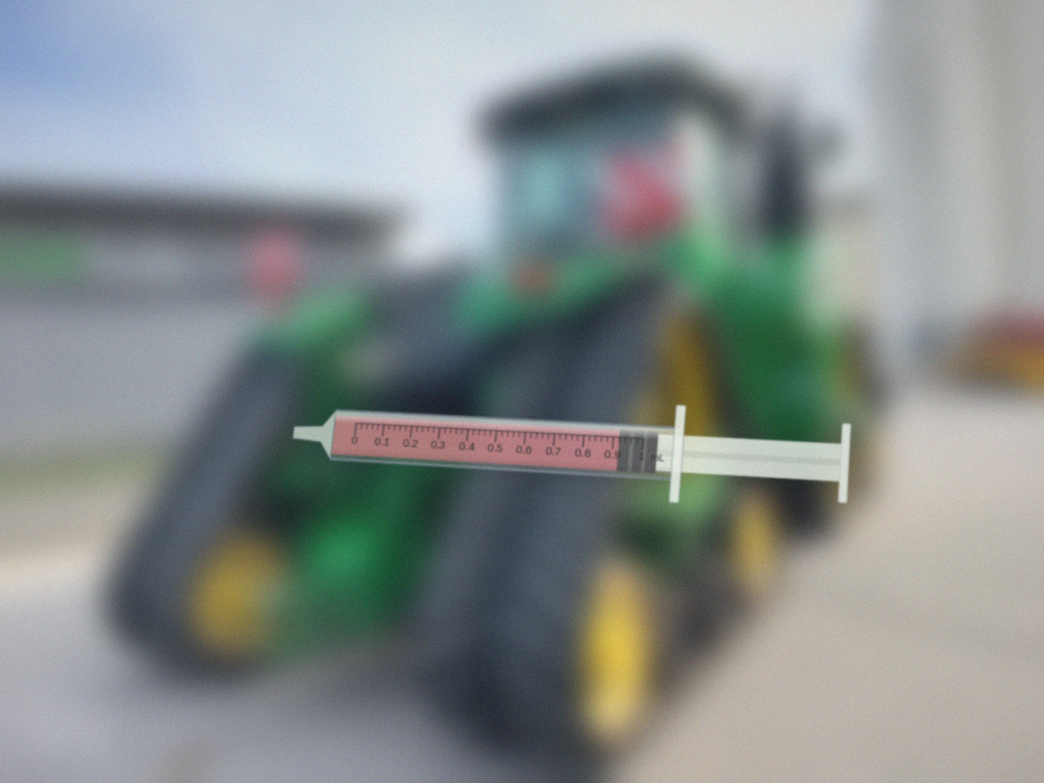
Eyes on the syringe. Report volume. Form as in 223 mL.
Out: 0.92 mL
